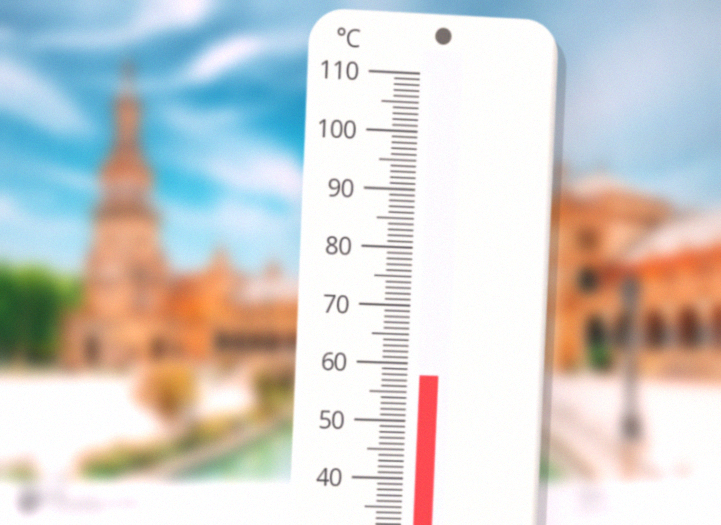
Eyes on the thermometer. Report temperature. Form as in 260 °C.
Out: 58 °C
